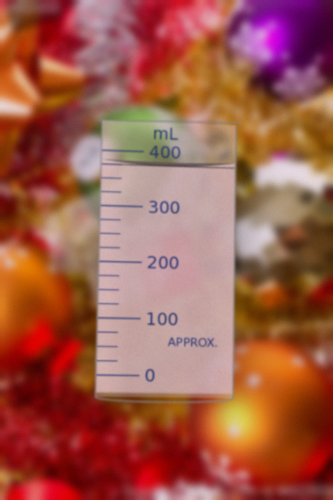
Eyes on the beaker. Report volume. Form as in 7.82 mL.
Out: 375 mL
